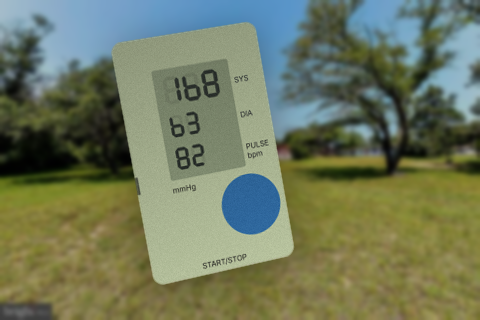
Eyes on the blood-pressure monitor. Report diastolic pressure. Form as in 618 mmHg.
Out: 63 mmHg
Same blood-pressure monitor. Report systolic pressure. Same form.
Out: 168 mmHg
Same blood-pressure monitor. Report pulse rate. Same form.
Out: 82 bpm
